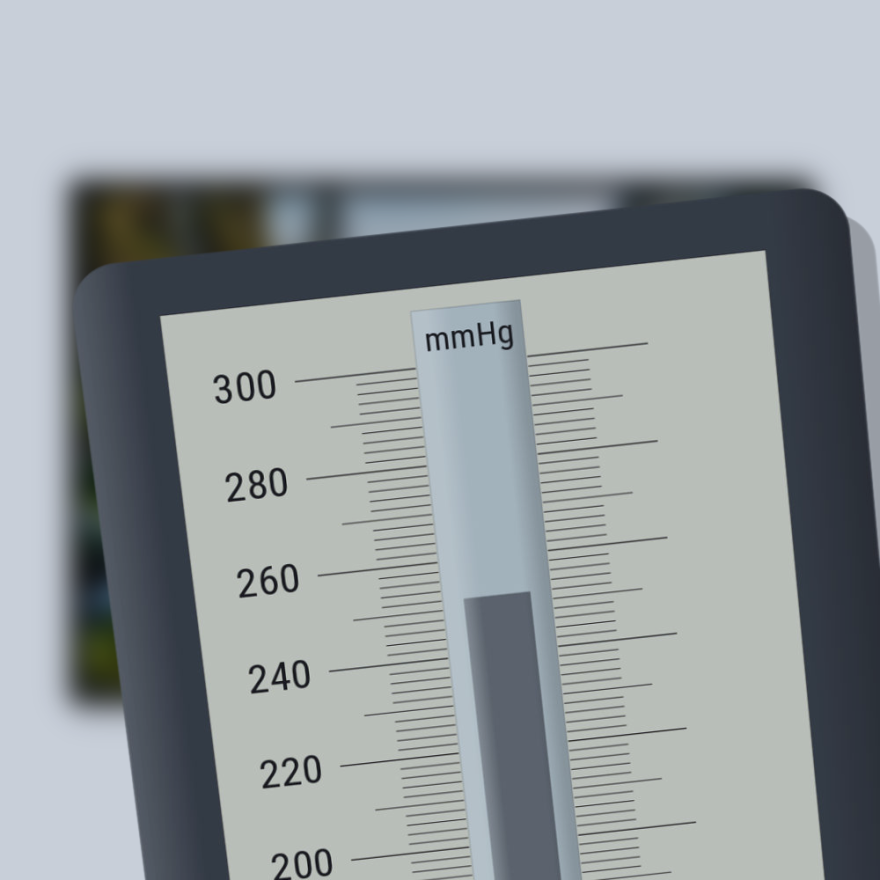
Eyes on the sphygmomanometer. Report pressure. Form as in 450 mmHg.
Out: 252 mmHg
